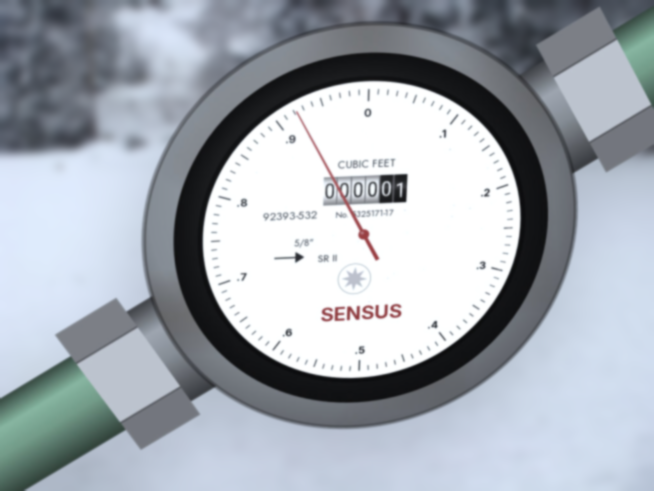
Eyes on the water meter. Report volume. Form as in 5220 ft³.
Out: 0.92 ft³
